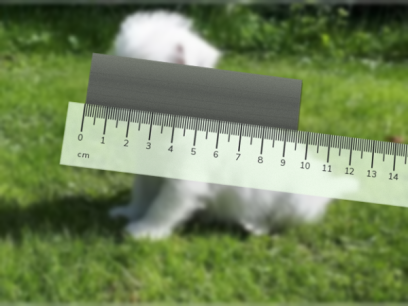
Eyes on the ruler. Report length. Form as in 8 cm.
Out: 9.5 cm
